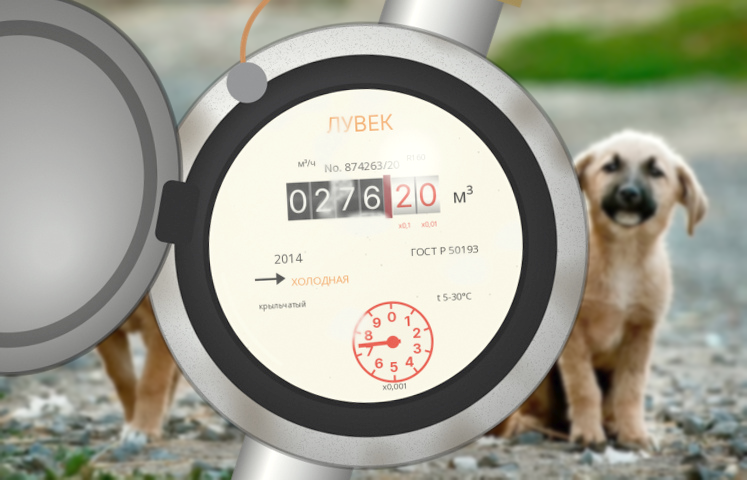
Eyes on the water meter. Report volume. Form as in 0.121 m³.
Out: 276.207 m³
